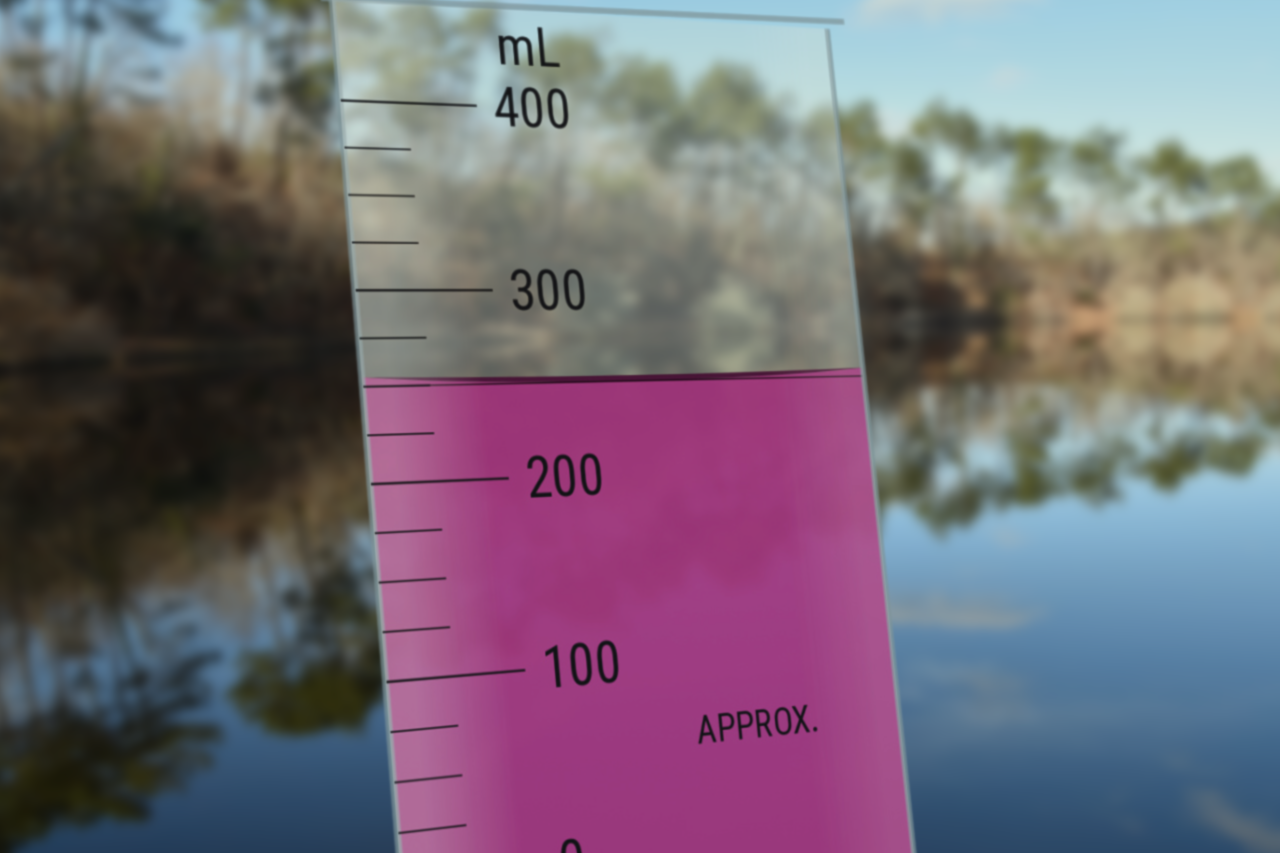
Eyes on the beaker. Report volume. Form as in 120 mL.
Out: 250 mL
